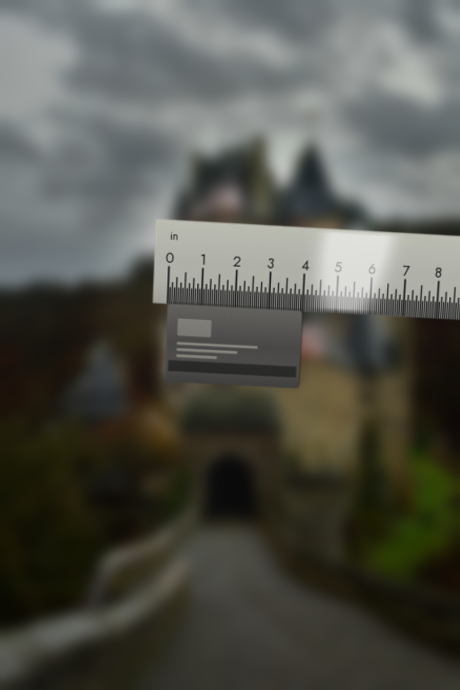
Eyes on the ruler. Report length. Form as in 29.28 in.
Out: 4 in
